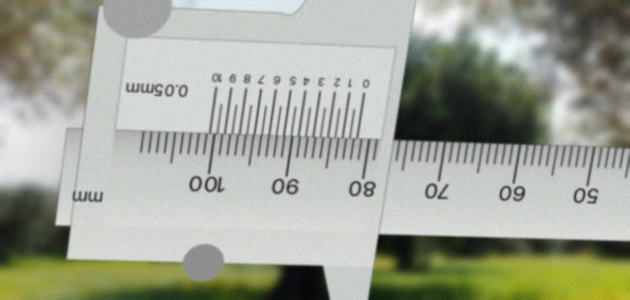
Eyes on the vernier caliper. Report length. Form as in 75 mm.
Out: 81.6 mm
